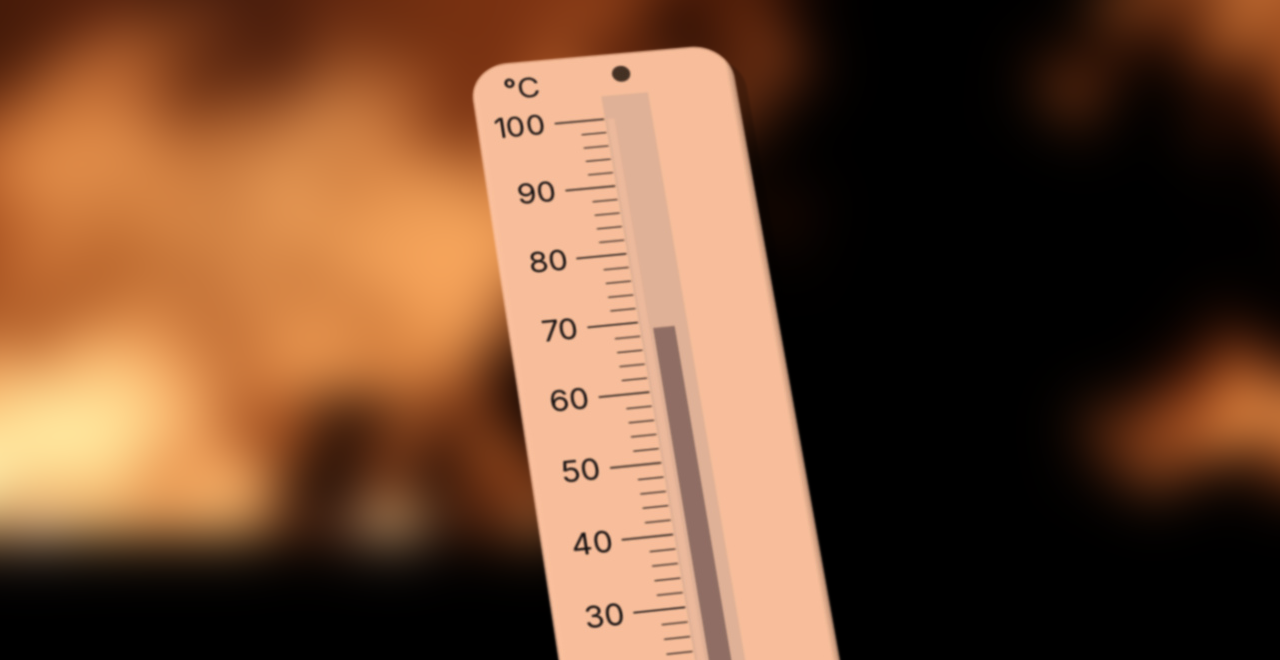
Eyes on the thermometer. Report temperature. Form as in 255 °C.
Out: 69 °C
